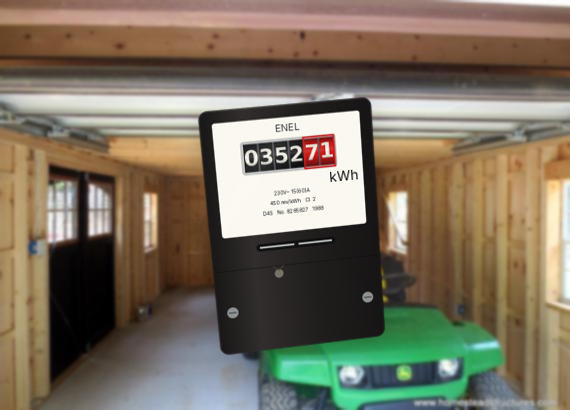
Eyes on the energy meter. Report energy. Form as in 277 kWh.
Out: 352.71 kWh
